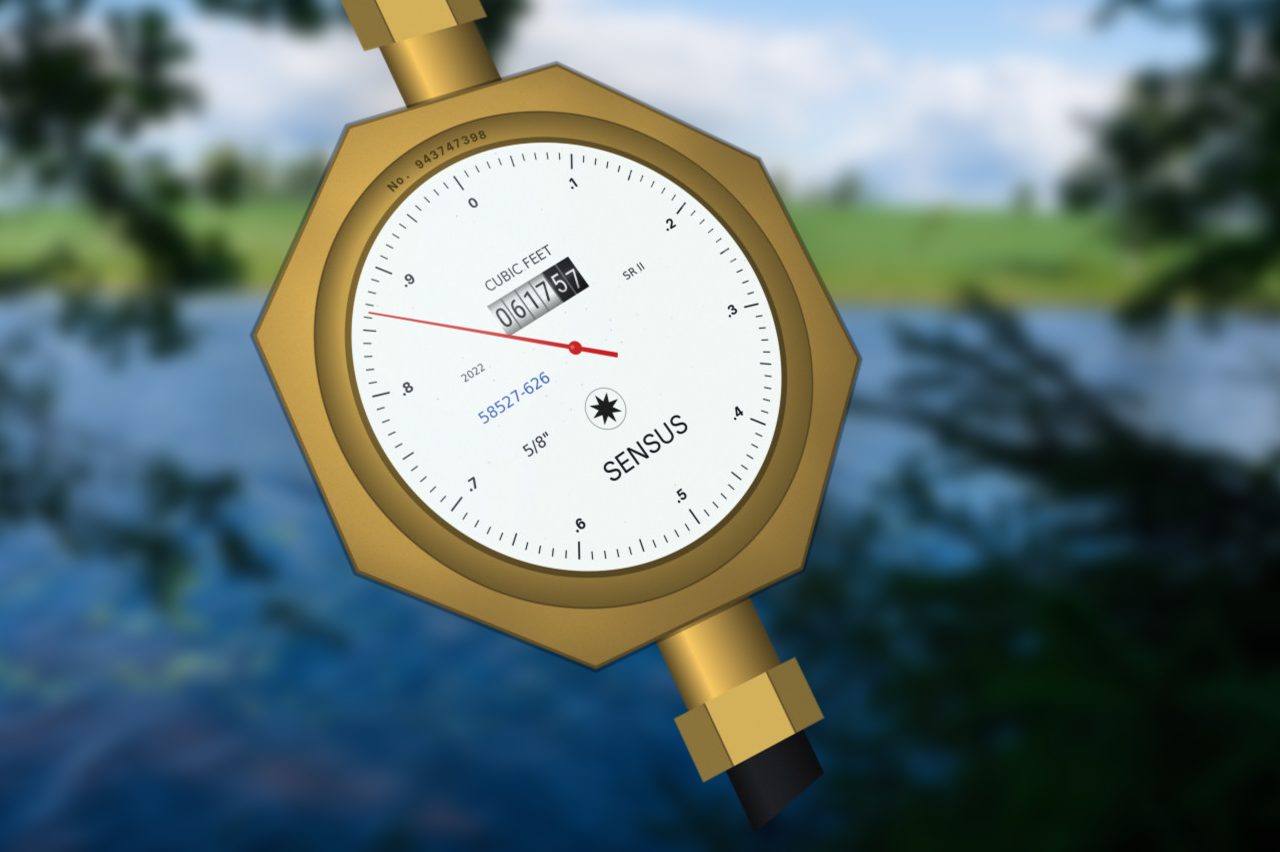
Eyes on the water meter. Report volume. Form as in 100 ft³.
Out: 61756.86 ft³
